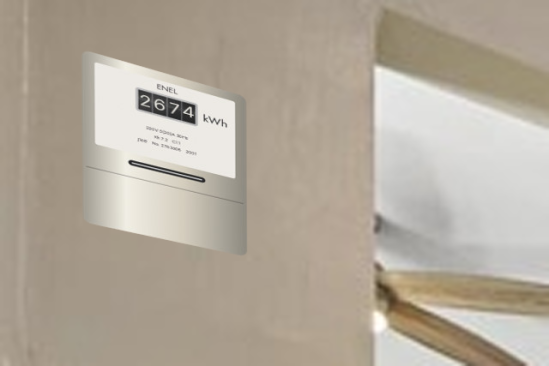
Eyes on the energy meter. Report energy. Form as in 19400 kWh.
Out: 2674 kWh
